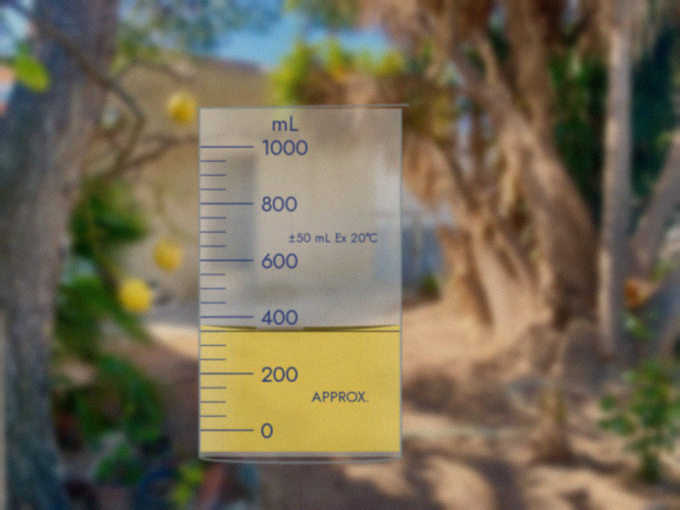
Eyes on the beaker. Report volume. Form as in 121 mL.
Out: 350 mL
